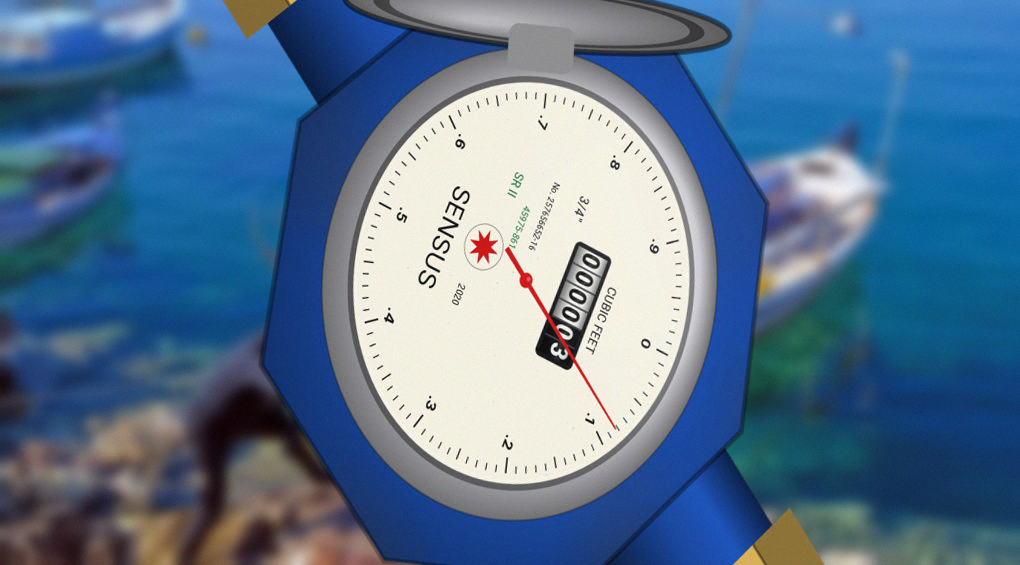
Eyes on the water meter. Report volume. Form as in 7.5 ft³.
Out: 3.08 ft³
